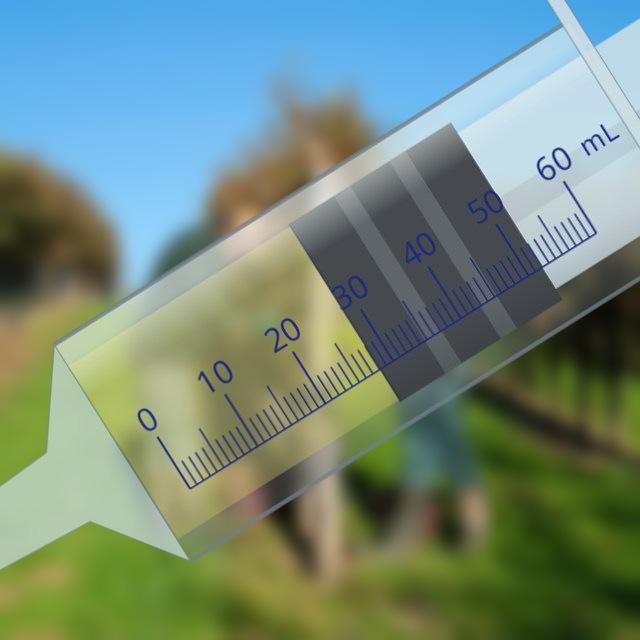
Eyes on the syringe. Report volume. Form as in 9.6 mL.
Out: 28 mL
